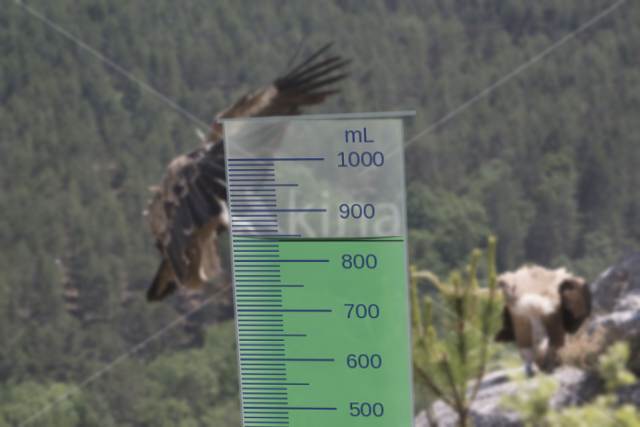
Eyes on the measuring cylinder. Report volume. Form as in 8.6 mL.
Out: 840 mL
